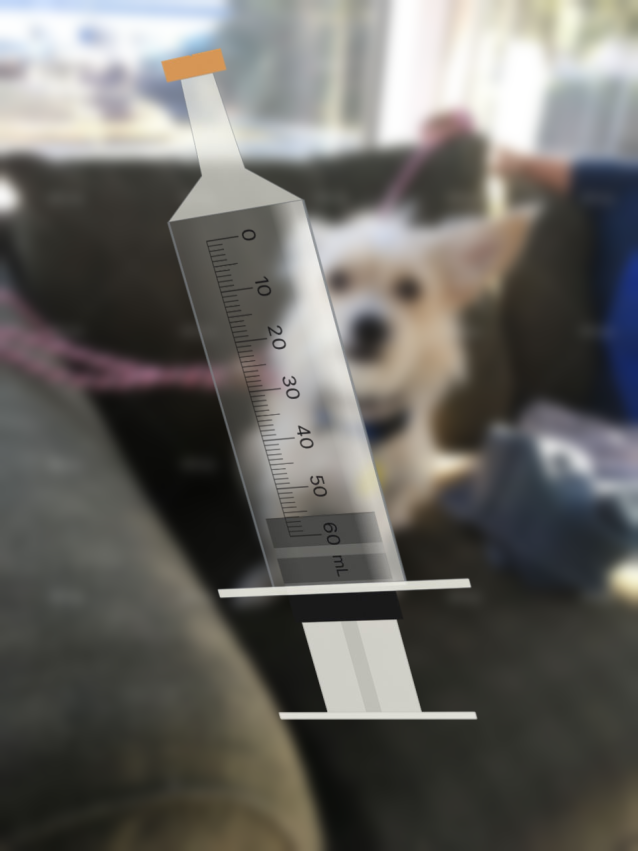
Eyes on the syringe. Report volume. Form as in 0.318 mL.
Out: 56 mL
